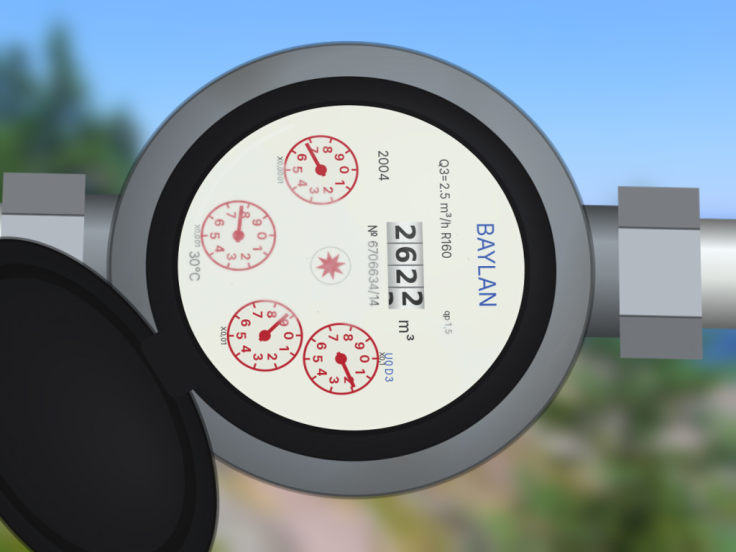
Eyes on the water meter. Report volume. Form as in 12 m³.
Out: 2622.1876 m³
